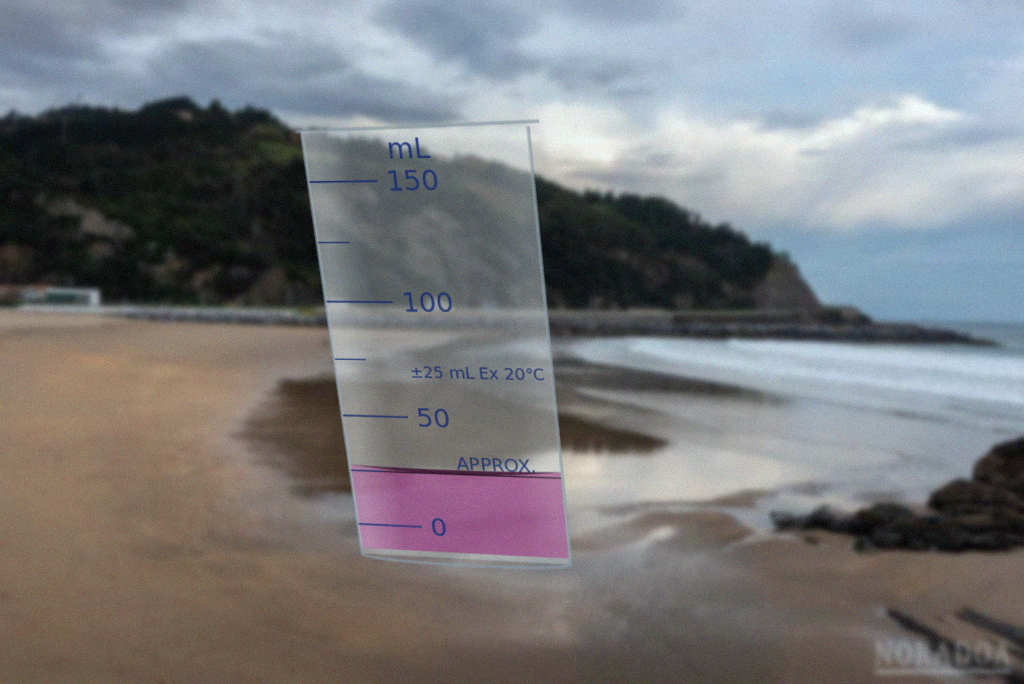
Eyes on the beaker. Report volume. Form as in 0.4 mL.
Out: 25 mL
